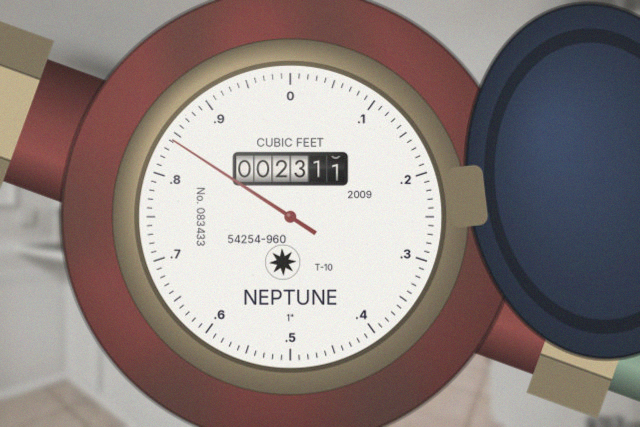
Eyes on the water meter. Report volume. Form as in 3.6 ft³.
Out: 2310.84 ft³
